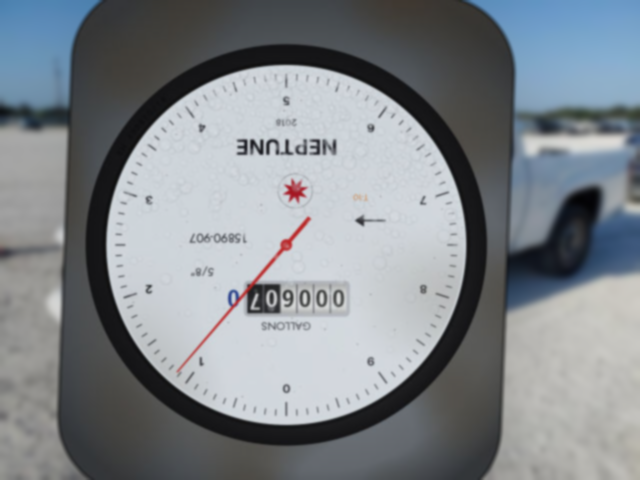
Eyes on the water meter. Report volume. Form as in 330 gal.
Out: 6071.1 gal
